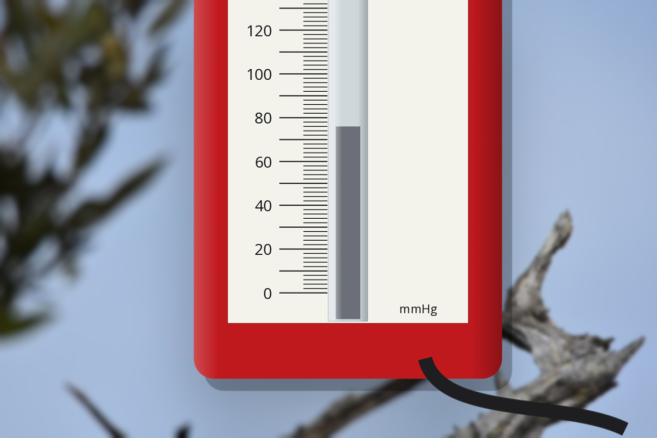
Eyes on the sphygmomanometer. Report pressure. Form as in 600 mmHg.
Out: 76 mmHg
